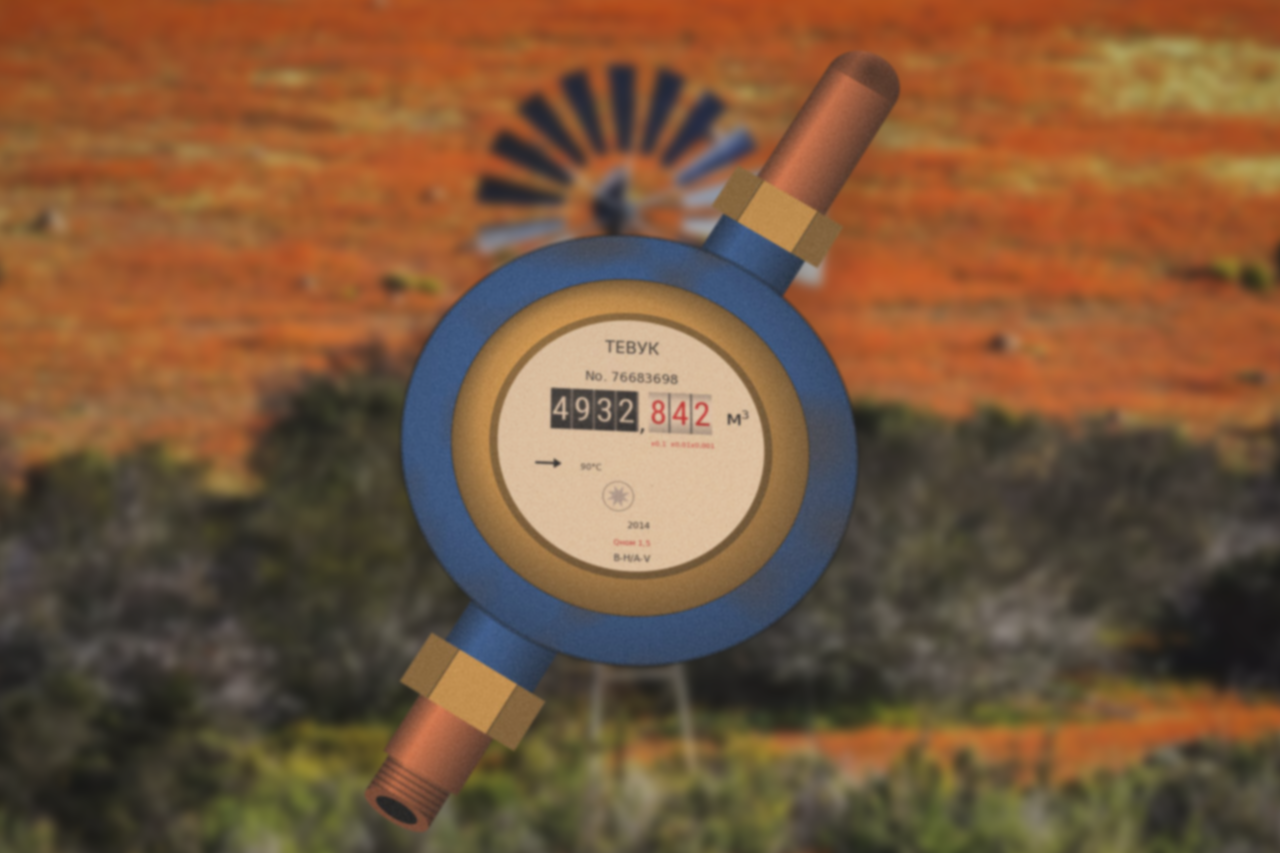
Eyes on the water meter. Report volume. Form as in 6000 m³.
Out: 4932.842 m³
